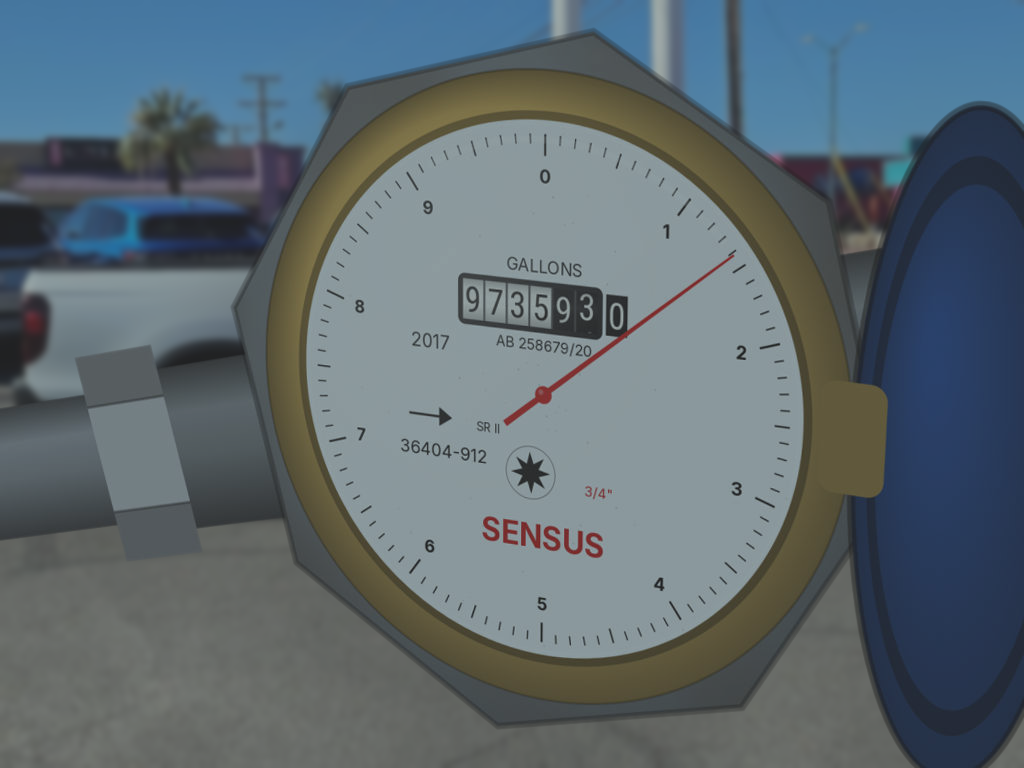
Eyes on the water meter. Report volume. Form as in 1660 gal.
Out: 9735931.4 gal
